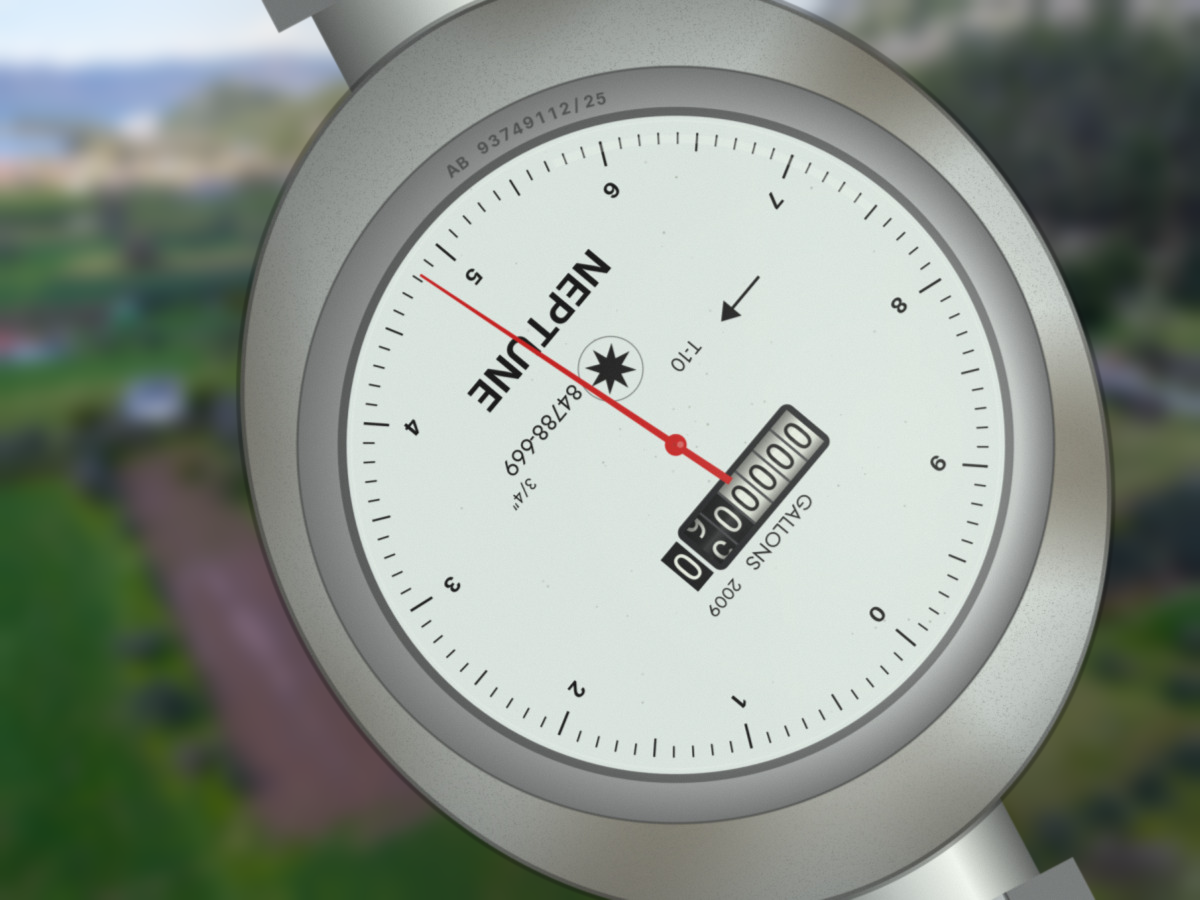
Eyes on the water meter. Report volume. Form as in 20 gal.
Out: 54.8 gal
